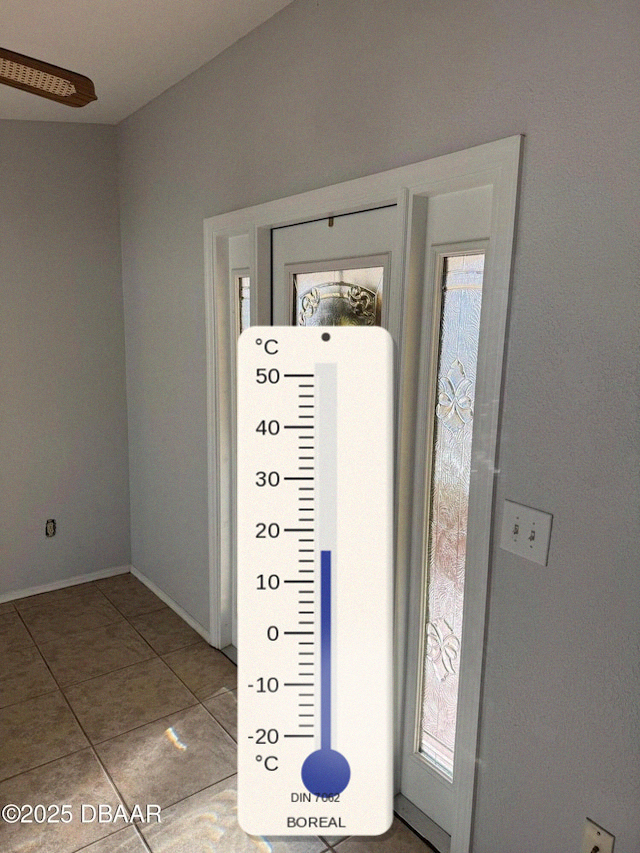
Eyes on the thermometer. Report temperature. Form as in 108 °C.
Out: 16 °C
